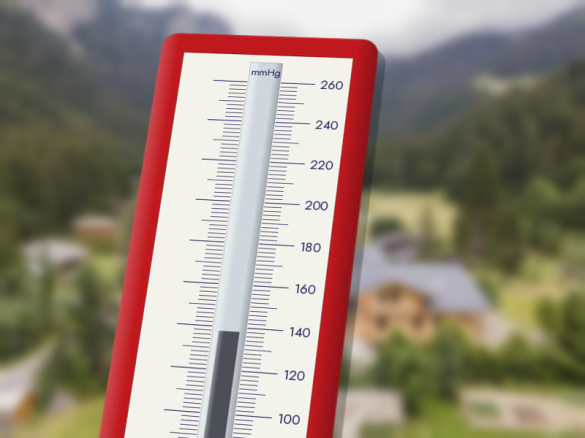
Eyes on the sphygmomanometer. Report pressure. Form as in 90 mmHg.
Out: 138 mmHg
